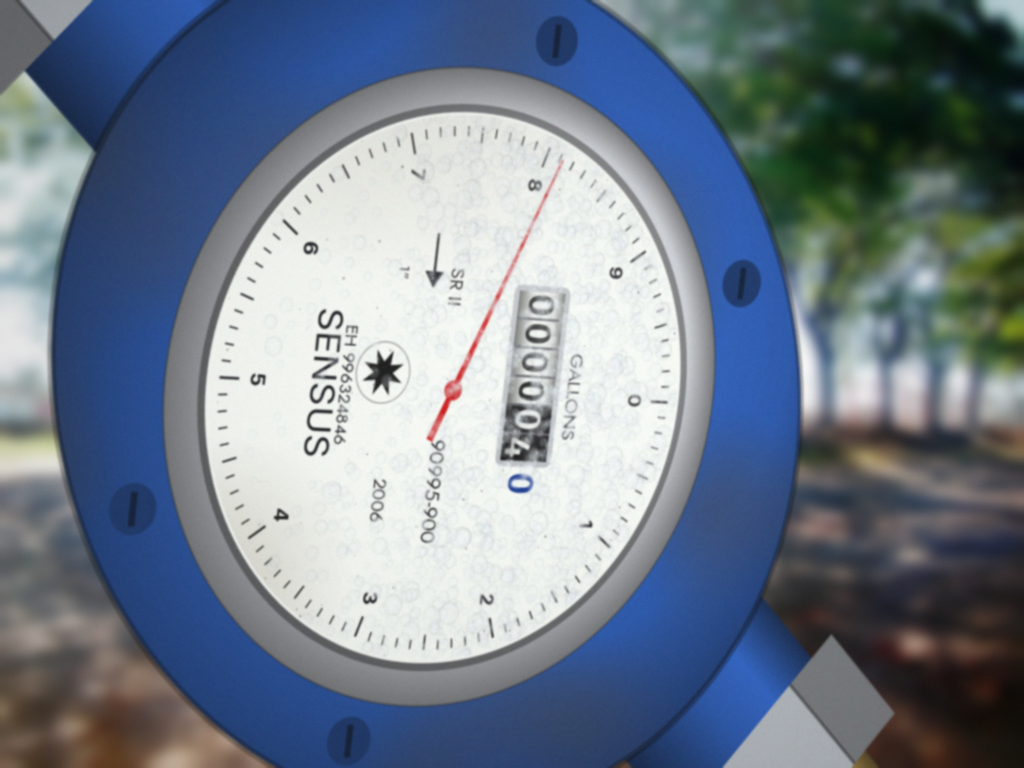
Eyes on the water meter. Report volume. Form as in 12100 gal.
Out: 38.1 gal
